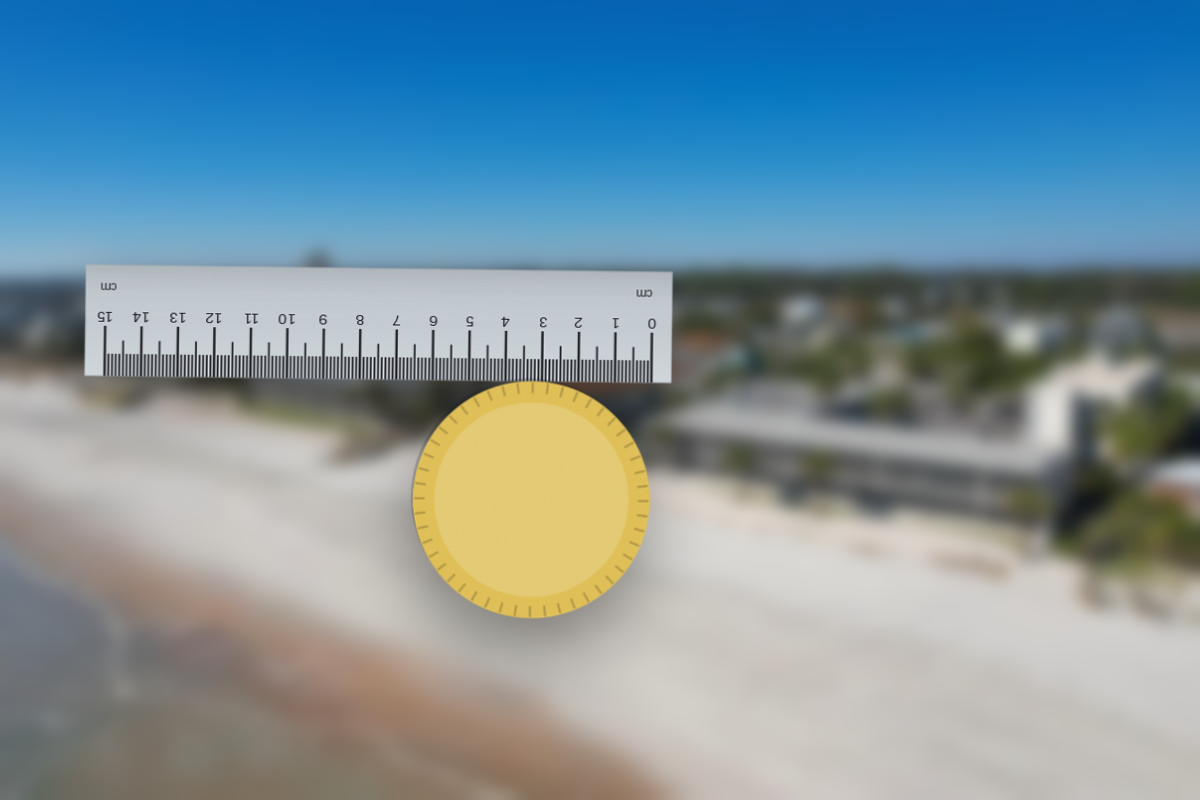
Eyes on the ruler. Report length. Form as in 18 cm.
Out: 6.5 cm
